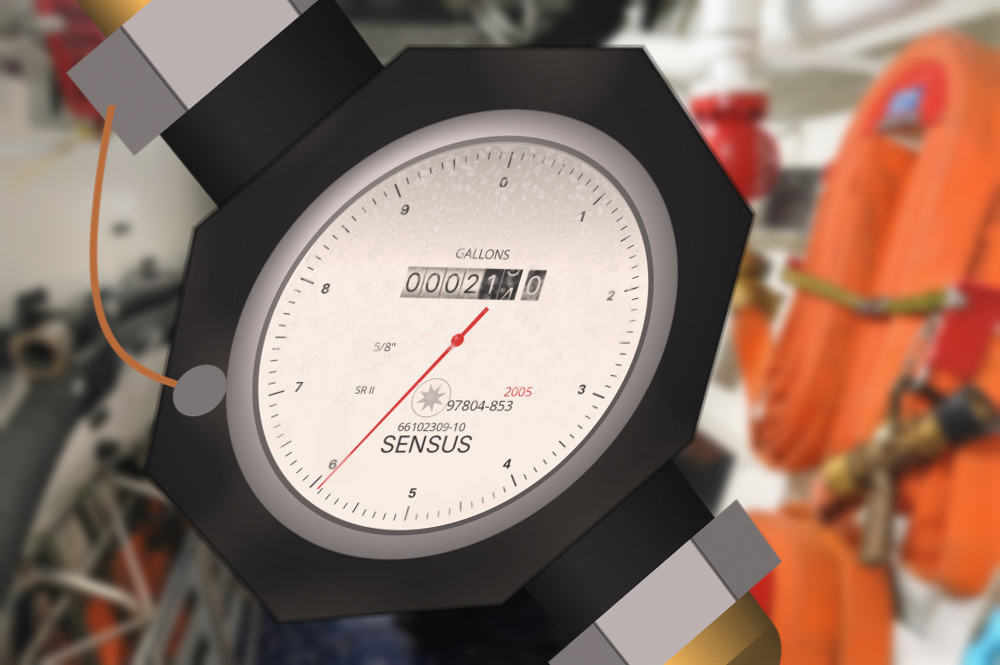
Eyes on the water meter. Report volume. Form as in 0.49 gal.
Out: 2135.9 gal
